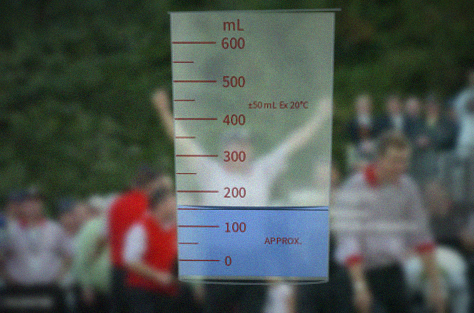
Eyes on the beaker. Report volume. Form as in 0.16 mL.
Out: 150 mL
